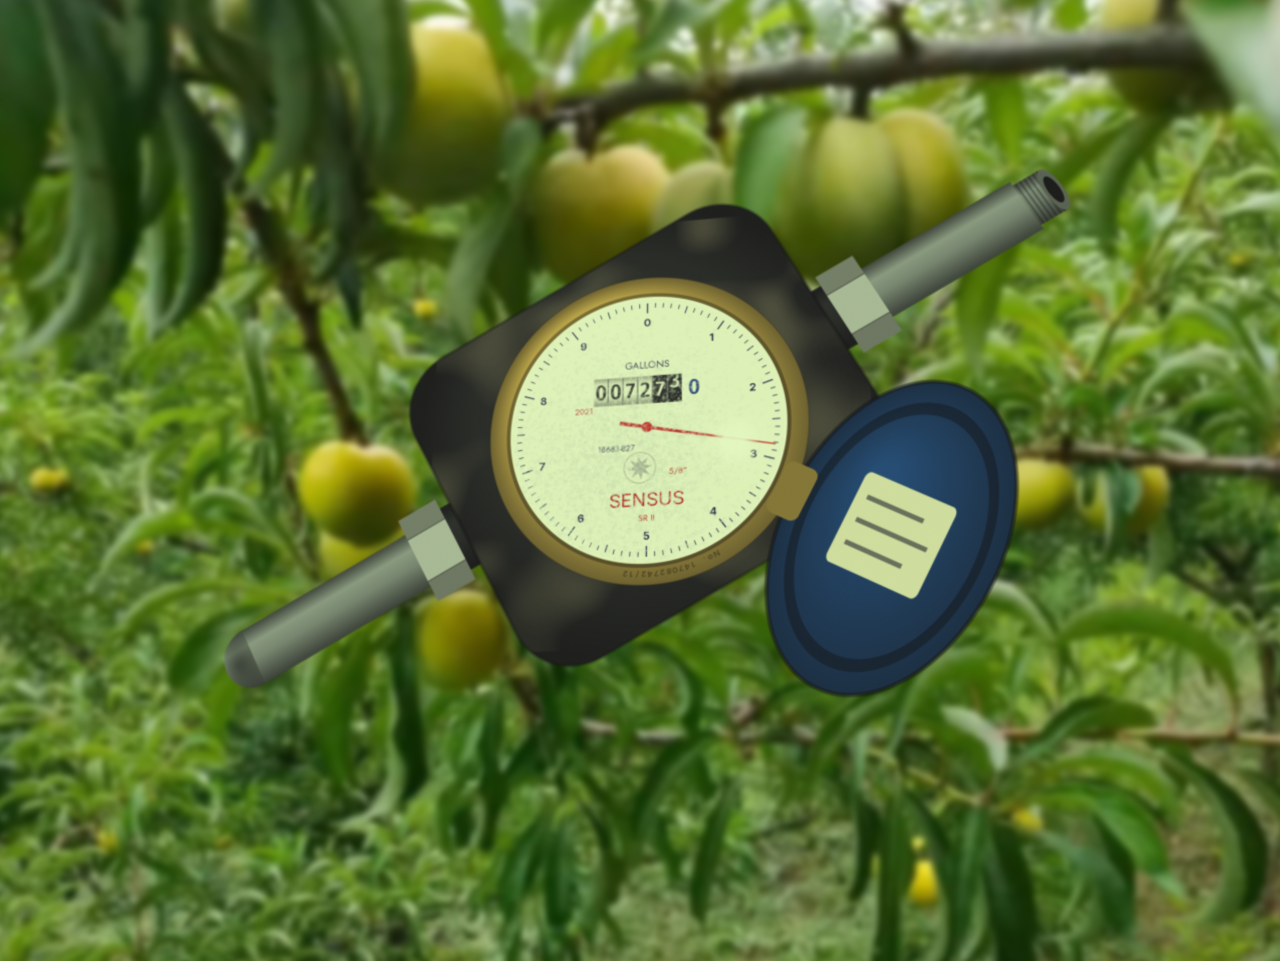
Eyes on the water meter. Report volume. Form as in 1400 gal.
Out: 72732.8 gal
